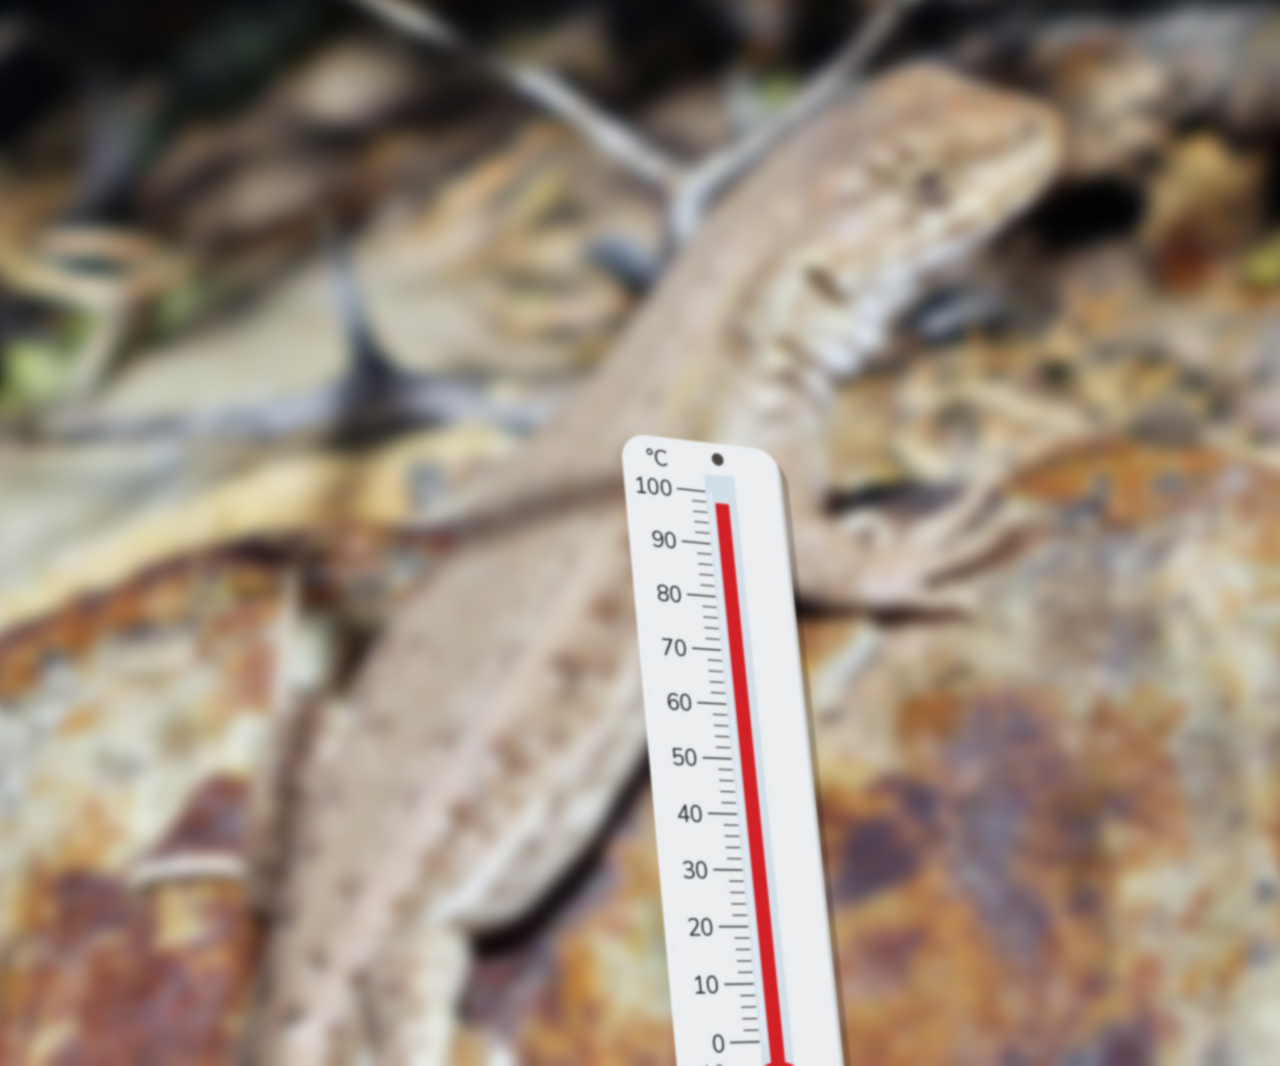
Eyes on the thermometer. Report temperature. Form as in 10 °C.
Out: 98 °C
